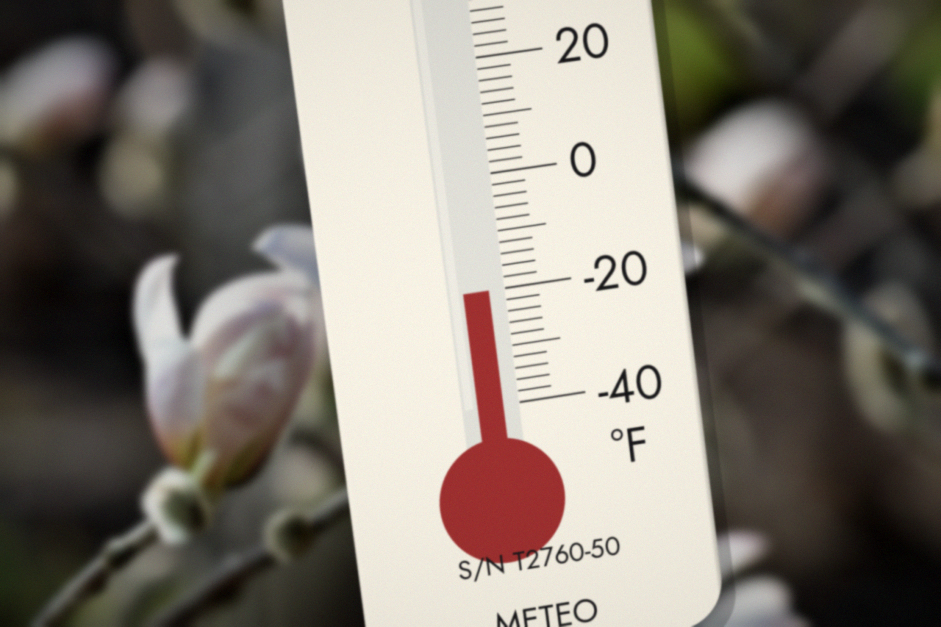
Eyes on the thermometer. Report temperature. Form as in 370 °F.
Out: -20 °F
